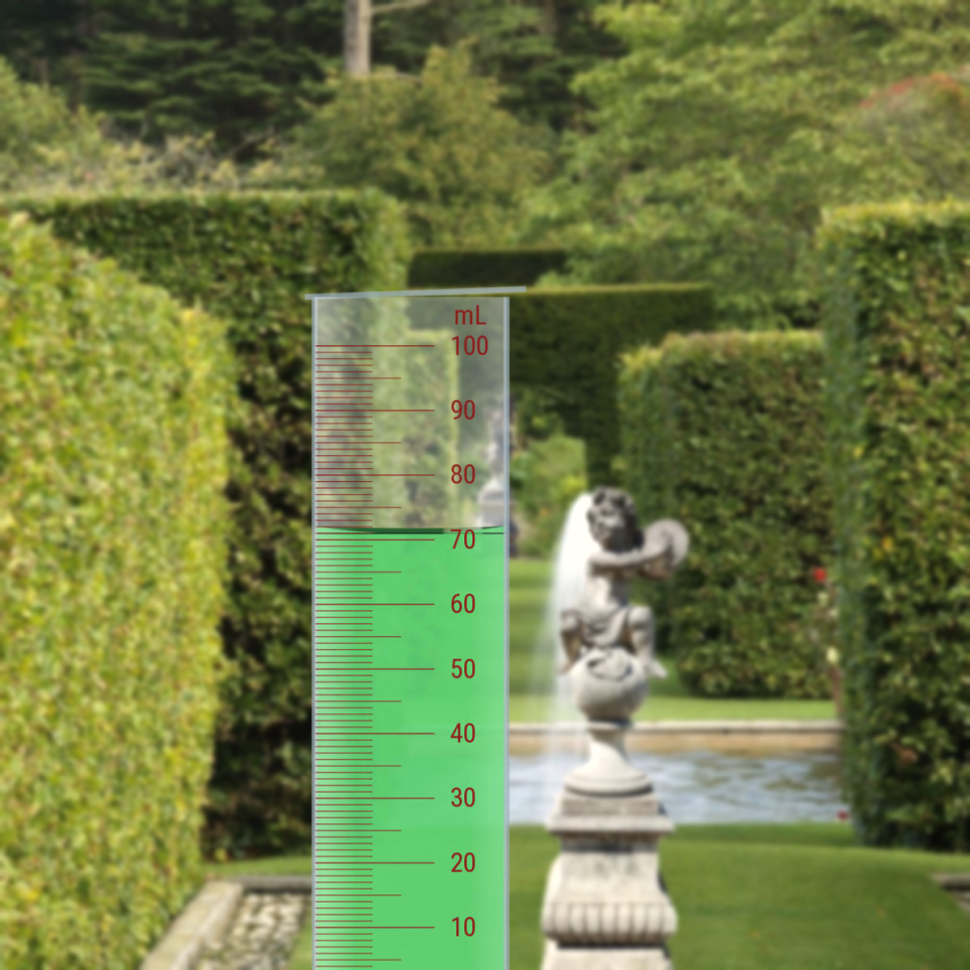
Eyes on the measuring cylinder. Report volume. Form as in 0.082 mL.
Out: 71 mL
